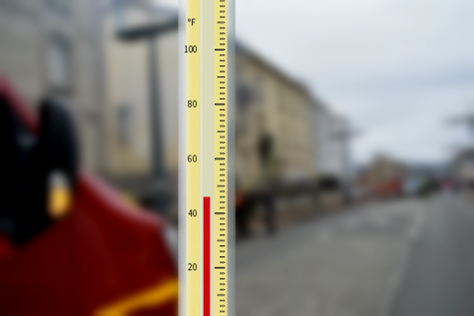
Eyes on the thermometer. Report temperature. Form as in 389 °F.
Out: 46 °F
